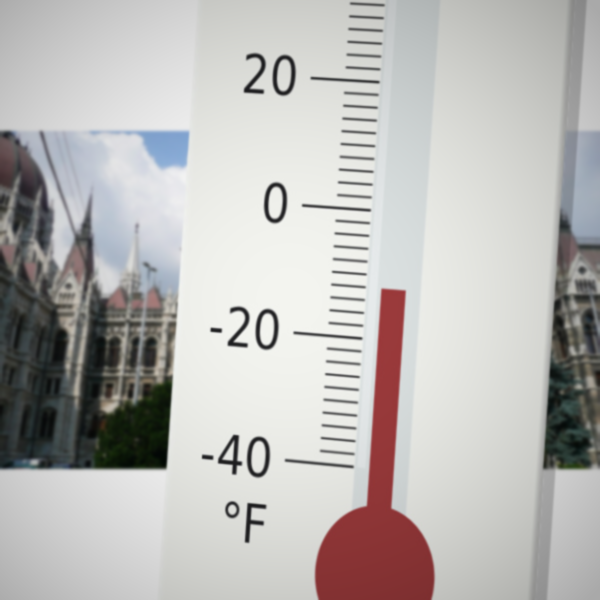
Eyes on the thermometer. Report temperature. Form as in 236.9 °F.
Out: -12 °F
